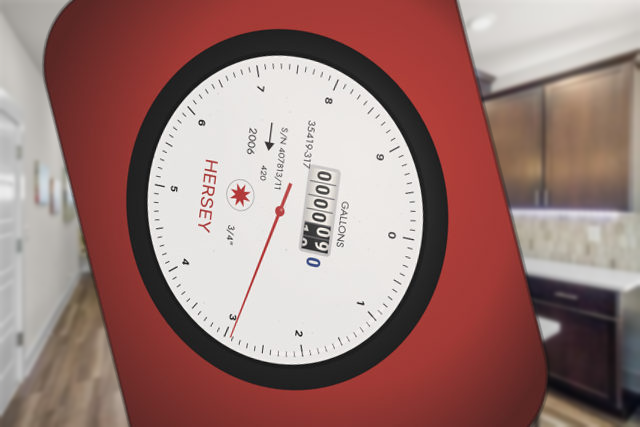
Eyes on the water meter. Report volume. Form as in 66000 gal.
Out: 92.9 gal
